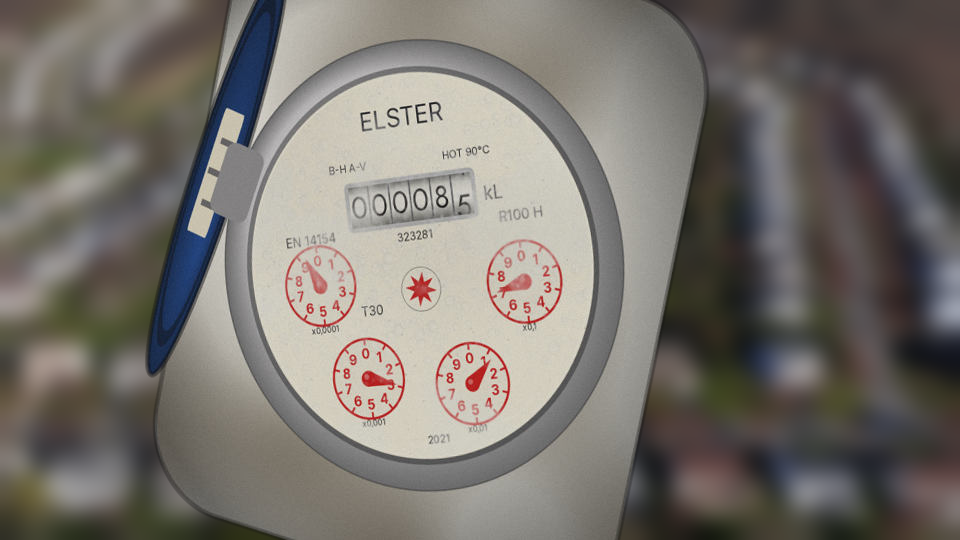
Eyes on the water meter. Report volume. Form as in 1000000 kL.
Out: 84.7129 kL
